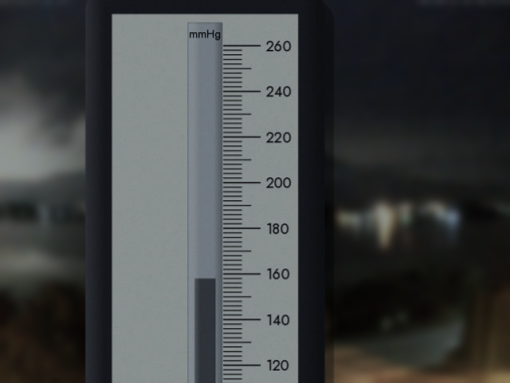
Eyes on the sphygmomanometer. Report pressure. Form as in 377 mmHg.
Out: 158 mmHg
